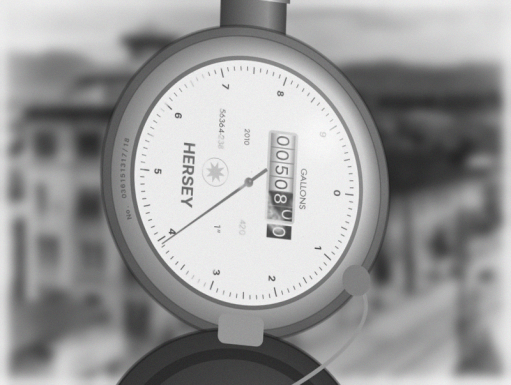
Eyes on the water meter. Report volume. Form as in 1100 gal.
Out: 50803.9 gal
